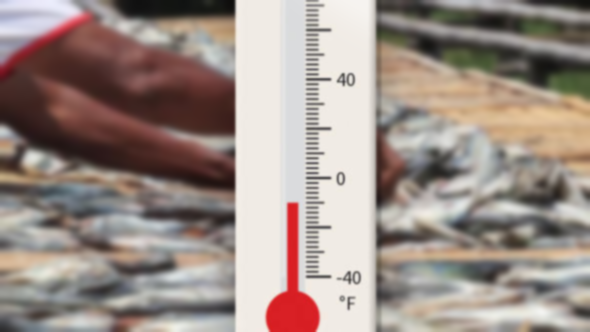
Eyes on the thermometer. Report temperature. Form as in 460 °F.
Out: -10 °F
